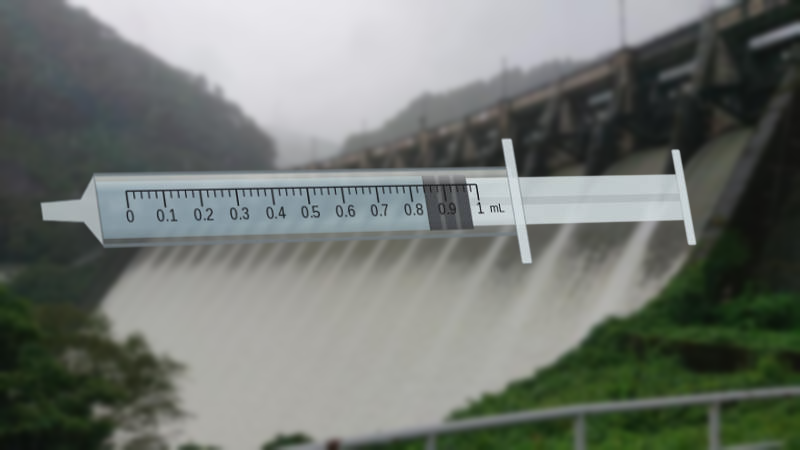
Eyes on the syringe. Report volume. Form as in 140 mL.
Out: 0.84 mL
